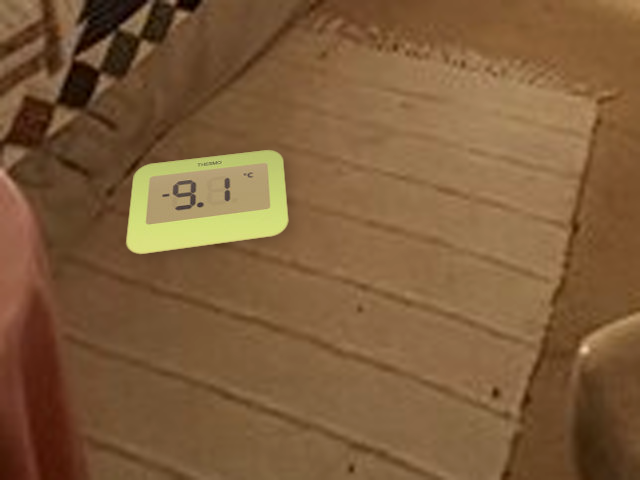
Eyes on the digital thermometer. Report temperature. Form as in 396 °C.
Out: -9.1 °C
